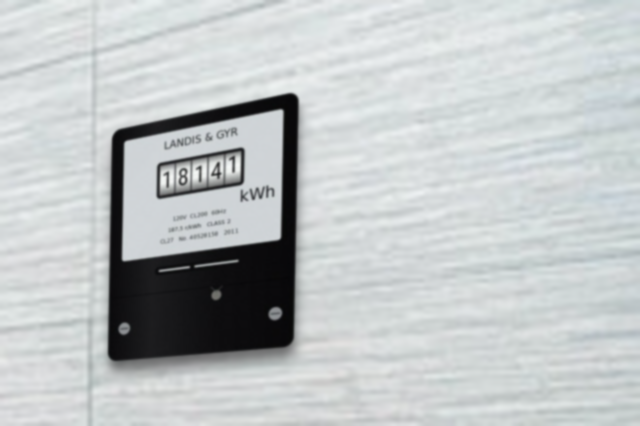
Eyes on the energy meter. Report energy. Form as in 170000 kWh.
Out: 18141 kWh
